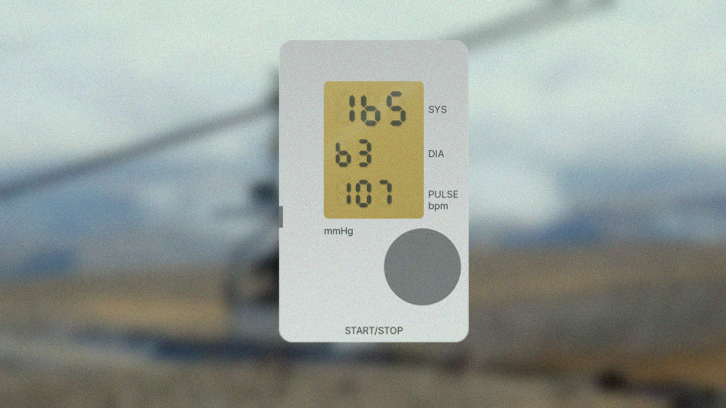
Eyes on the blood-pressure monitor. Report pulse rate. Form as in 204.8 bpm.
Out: 107 bpm
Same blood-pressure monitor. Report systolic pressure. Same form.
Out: 165 mmHg
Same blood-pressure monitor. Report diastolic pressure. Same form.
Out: 63 mmHg
